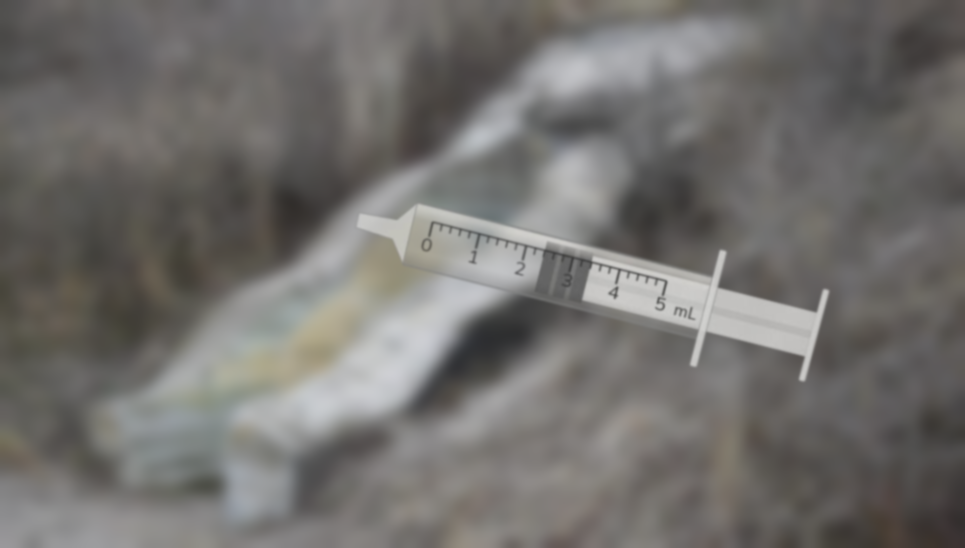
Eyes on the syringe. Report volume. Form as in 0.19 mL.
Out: 2.4 mL
